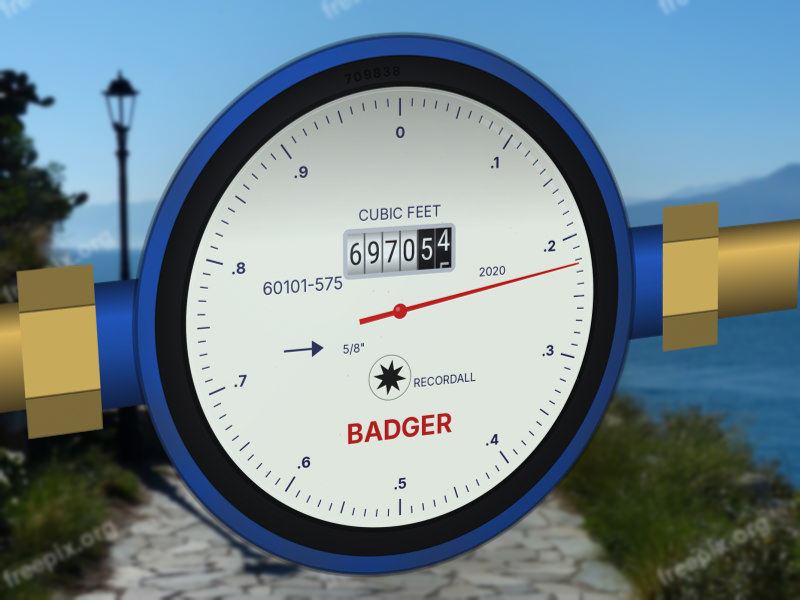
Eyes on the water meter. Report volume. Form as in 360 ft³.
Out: 697054.22 ft³
